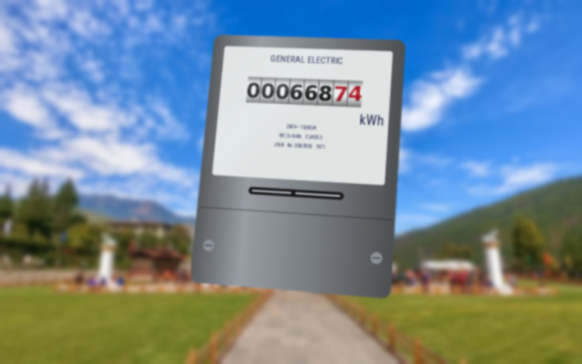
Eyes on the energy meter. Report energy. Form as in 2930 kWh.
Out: 668.74 kWh
